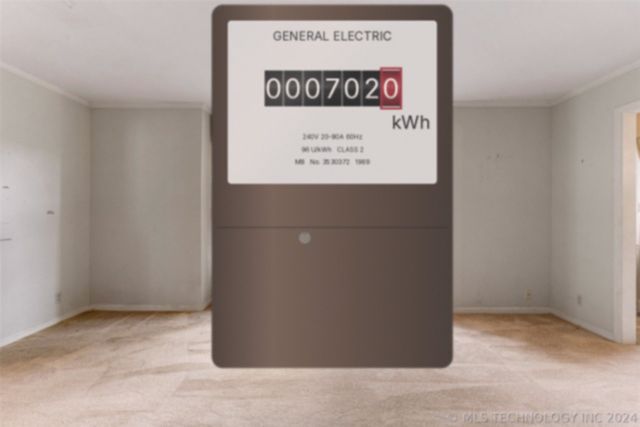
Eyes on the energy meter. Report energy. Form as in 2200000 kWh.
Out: 702.0 kWh
